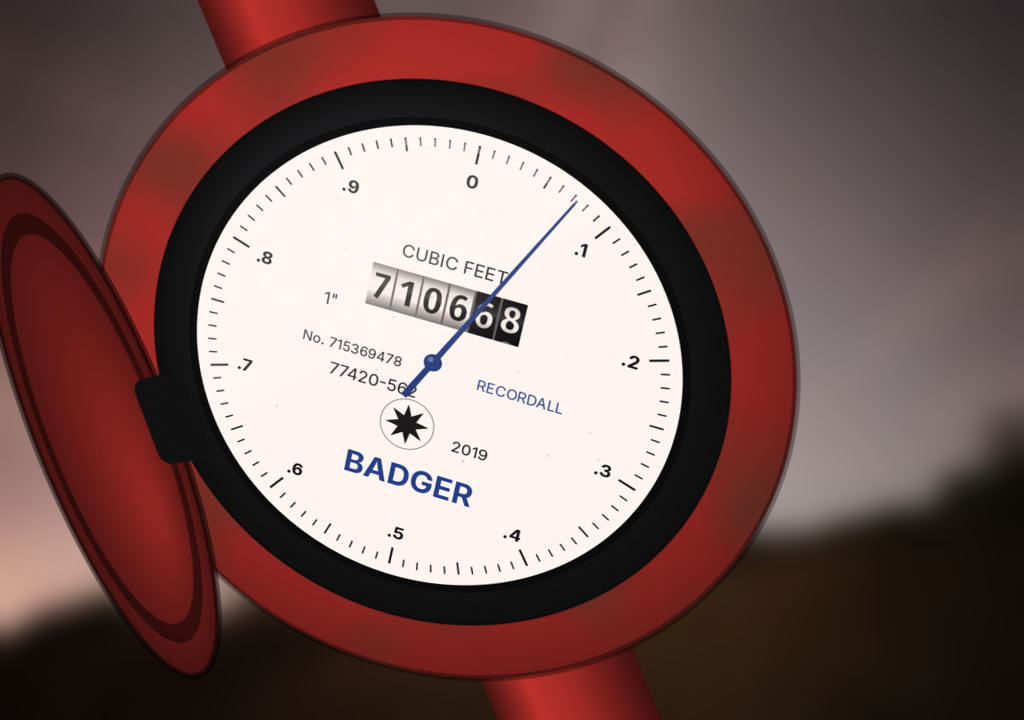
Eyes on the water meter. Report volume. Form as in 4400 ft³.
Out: 710668.07 ft³
